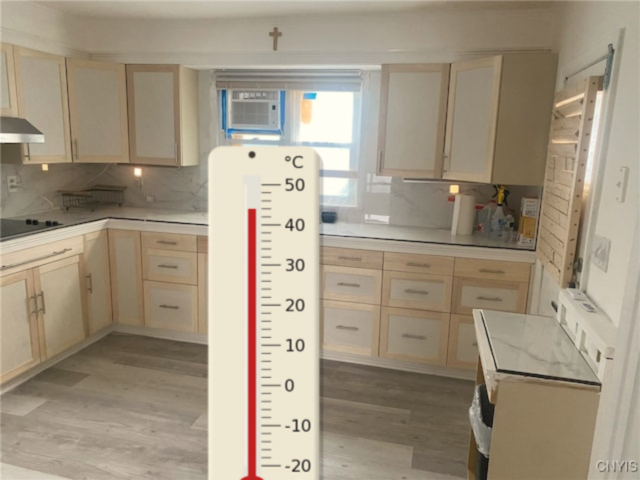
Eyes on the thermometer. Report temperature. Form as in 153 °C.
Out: 44 °C
